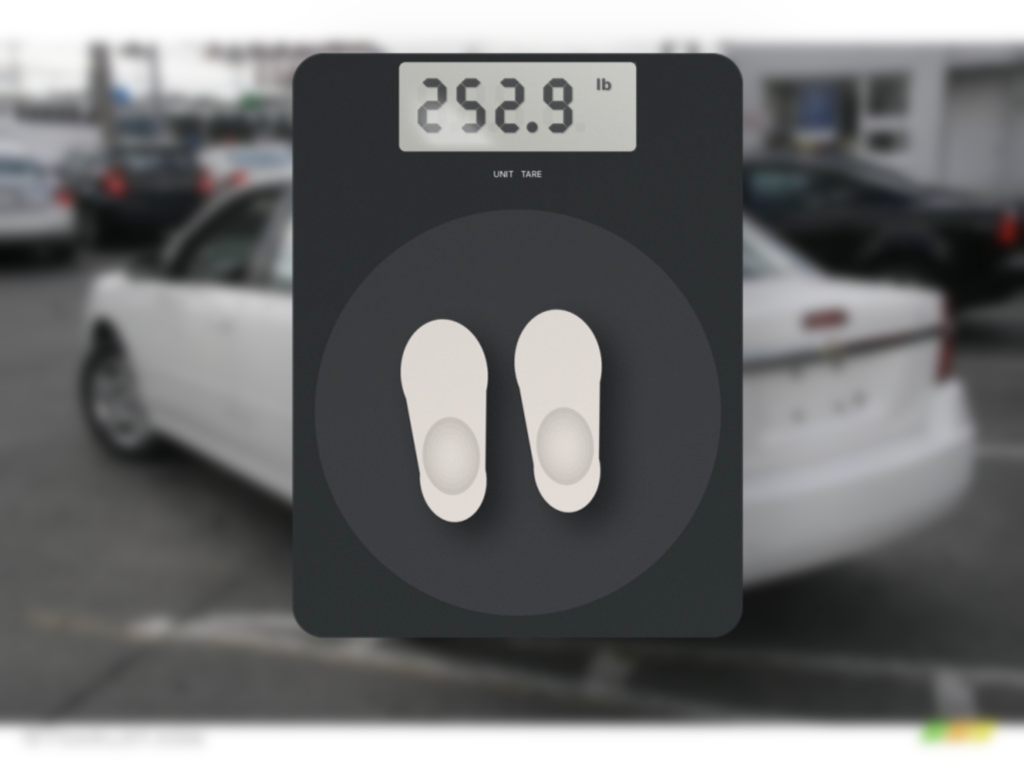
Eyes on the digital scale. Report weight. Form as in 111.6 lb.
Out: 252.9 lb
